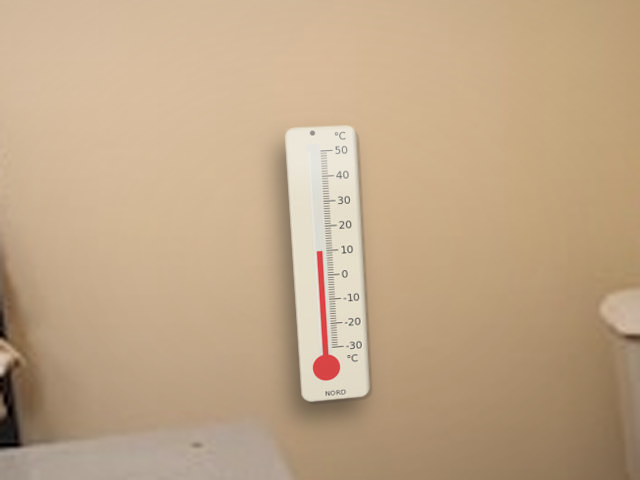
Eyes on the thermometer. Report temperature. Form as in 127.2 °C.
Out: 10 °C
